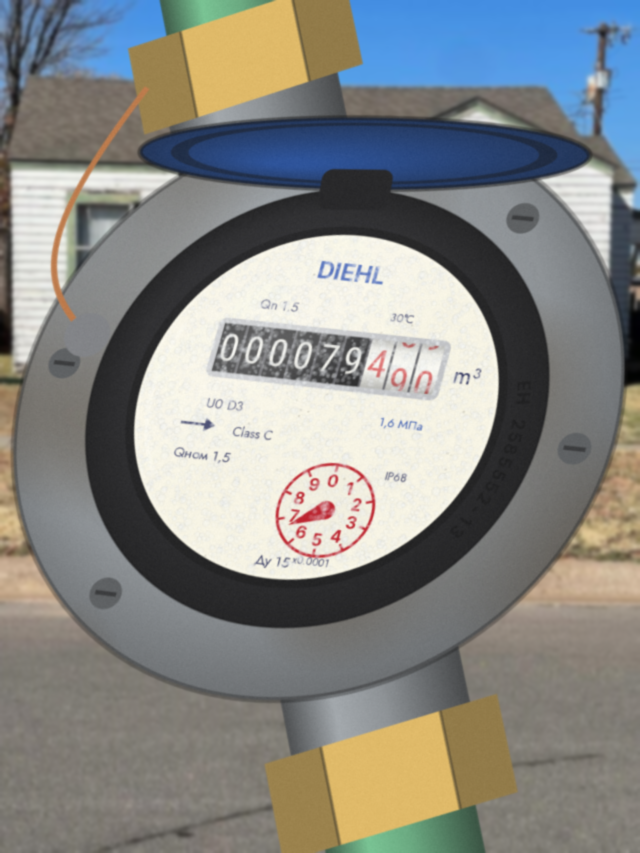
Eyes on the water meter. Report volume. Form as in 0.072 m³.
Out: 79.4896 m³
